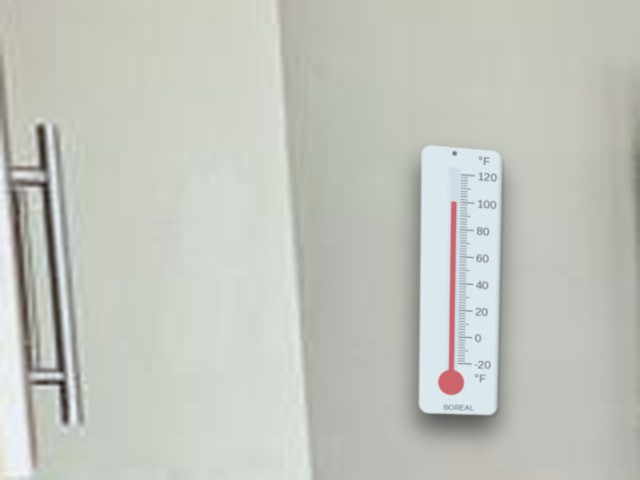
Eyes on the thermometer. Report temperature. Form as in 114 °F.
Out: 100 °F
